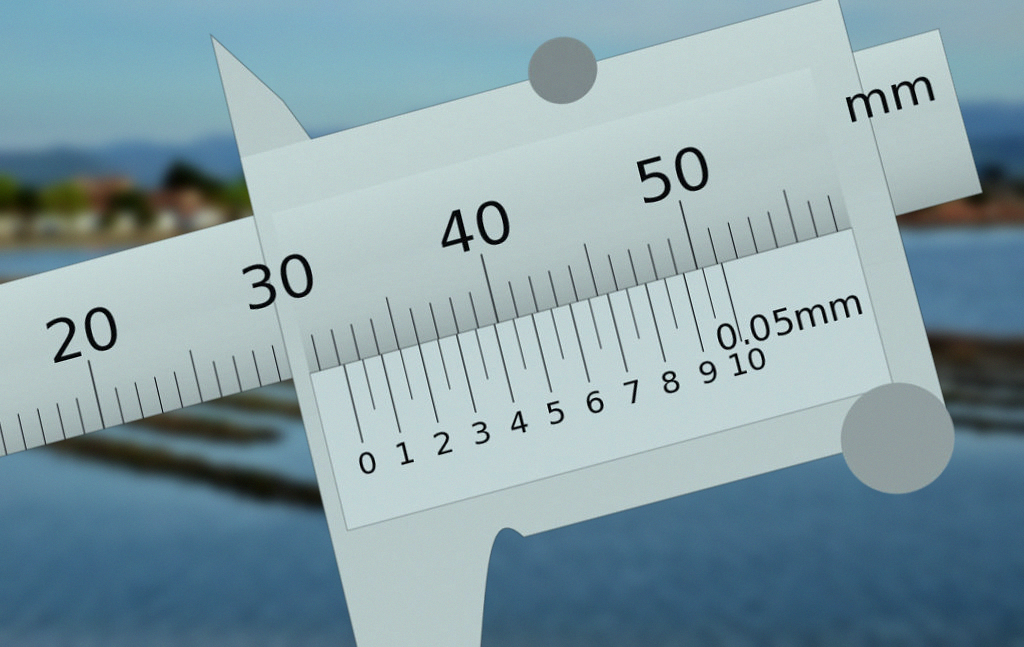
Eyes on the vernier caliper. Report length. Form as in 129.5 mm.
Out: 32.2 mm
